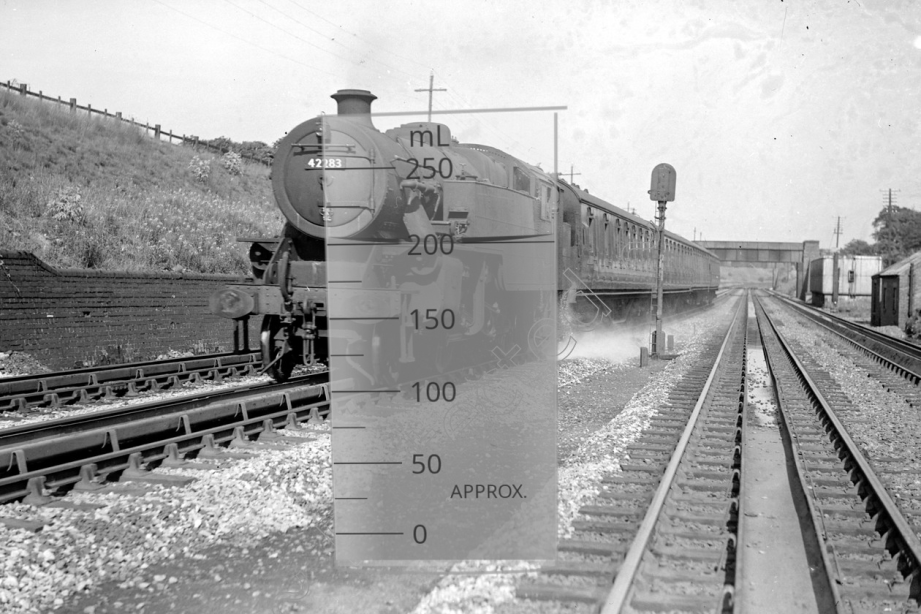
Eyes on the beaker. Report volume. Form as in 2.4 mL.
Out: 200 mL
